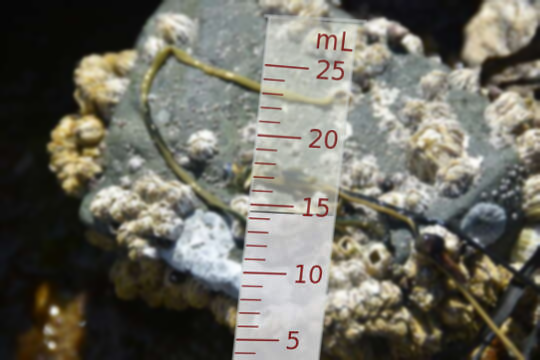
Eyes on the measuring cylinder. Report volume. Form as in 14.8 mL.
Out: 14.5 mL
